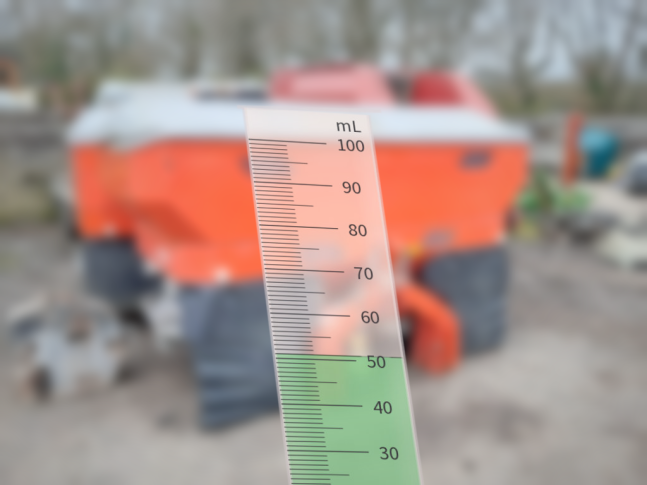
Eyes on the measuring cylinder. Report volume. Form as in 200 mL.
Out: 51 mL
